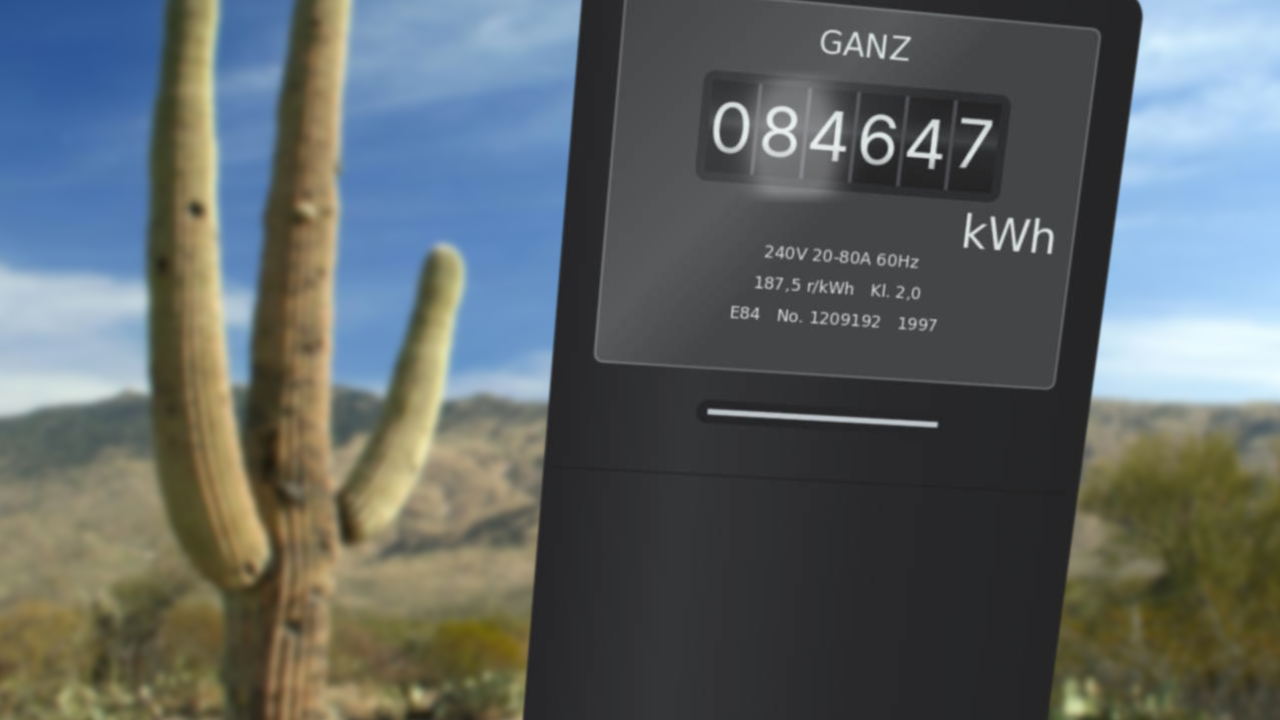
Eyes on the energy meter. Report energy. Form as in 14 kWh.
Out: 84647 kWh
